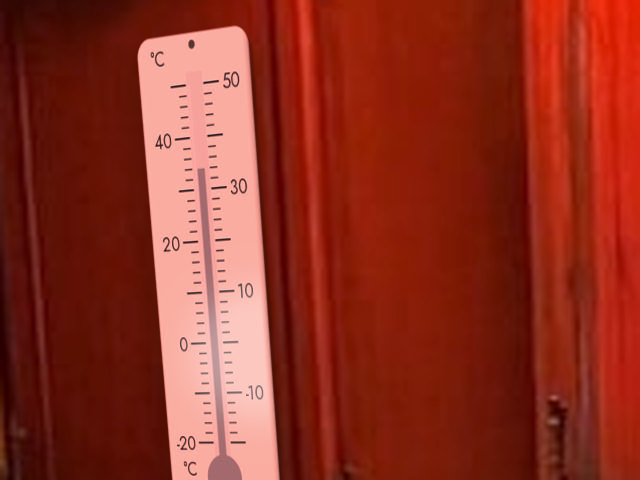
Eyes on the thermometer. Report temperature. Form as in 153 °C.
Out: 34 °C
